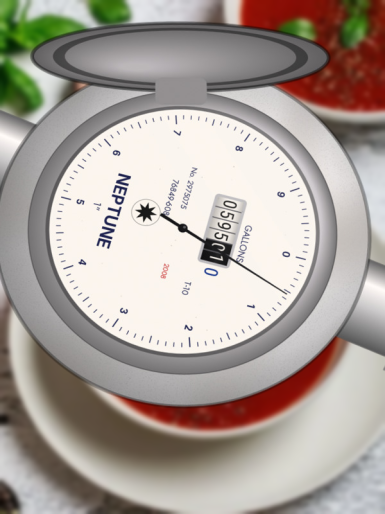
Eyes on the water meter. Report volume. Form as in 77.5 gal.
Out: 595010.5 gal
